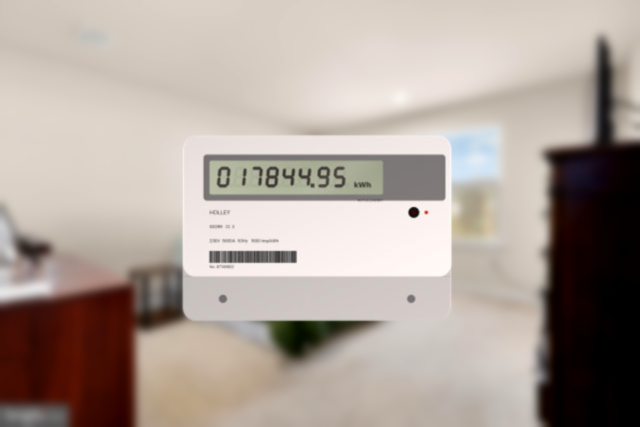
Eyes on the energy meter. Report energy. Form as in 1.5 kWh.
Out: 17844.95 kWh
